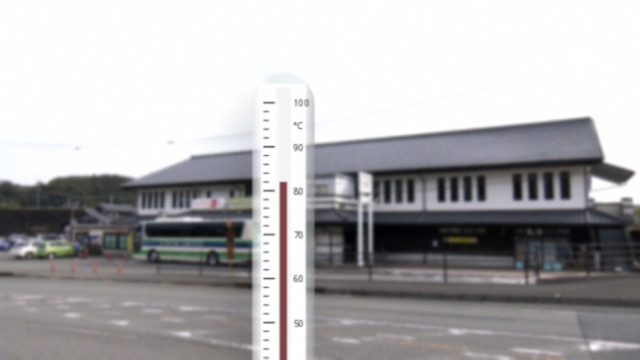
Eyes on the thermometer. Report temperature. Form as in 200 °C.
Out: 82 °C
